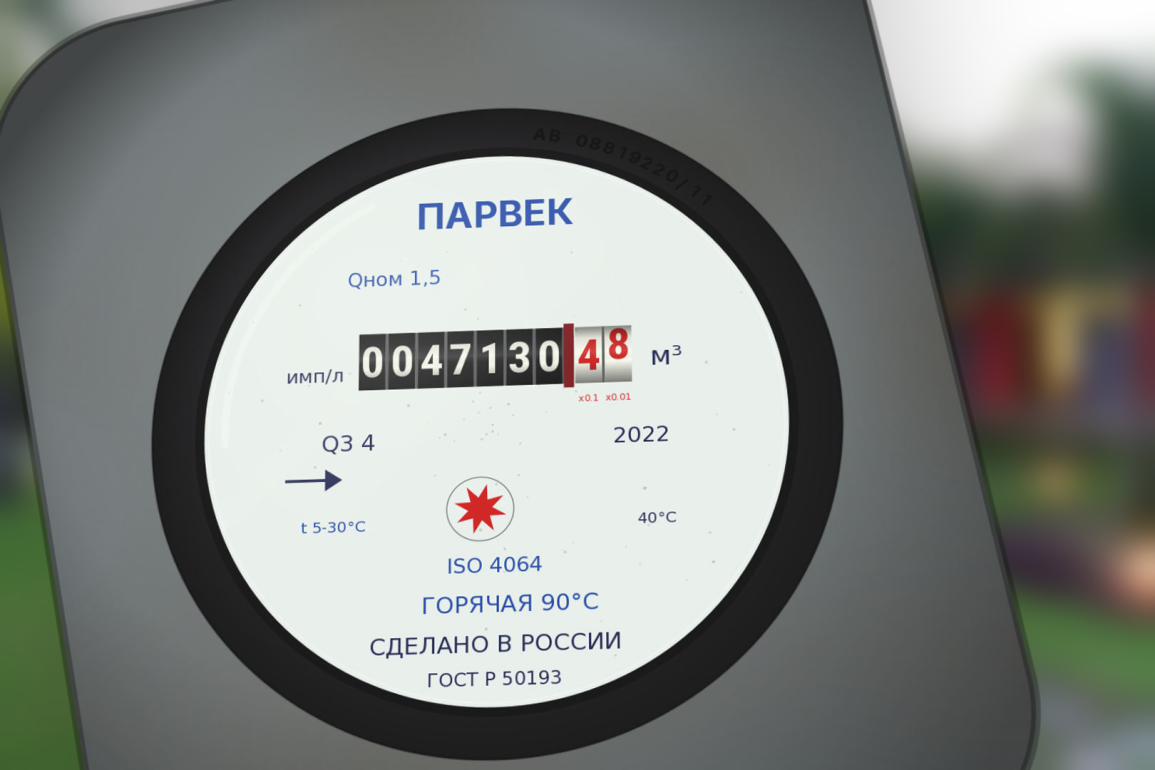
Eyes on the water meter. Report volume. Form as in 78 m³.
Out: 47130.48 m³
